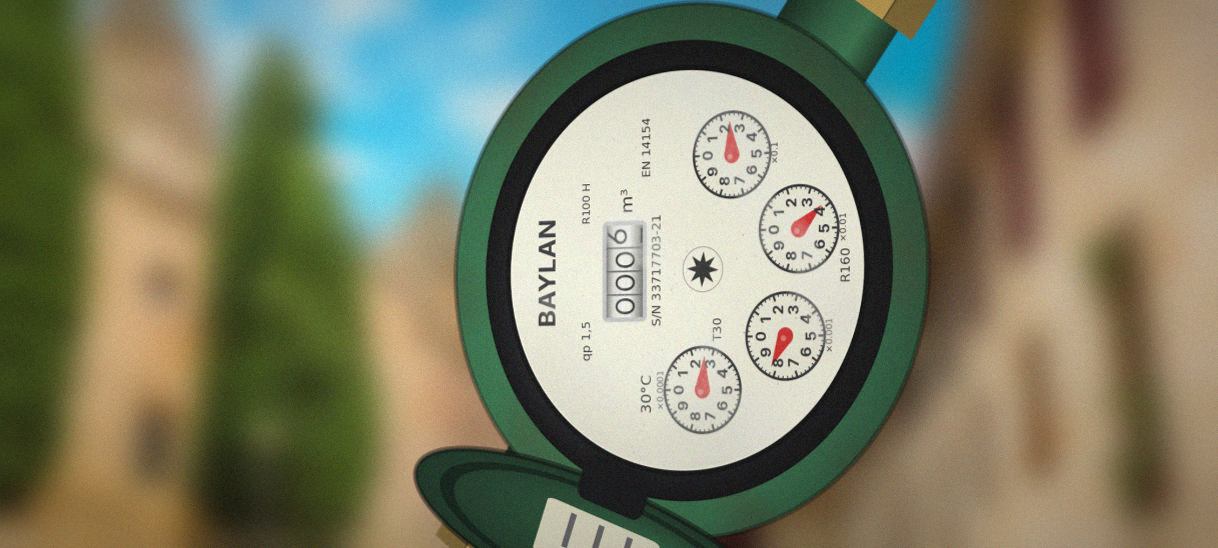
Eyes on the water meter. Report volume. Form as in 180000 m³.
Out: 6.2382 m³
